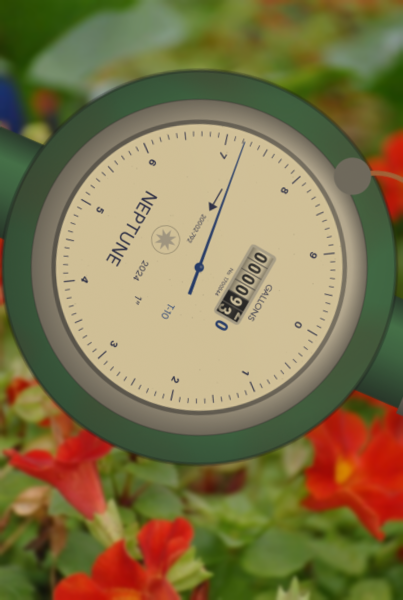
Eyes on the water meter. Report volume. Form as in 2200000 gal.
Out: 927.2 gal
